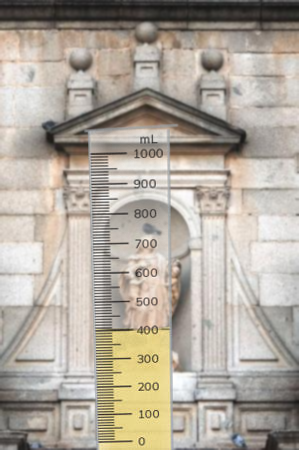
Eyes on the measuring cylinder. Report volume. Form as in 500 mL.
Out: 400 mL
